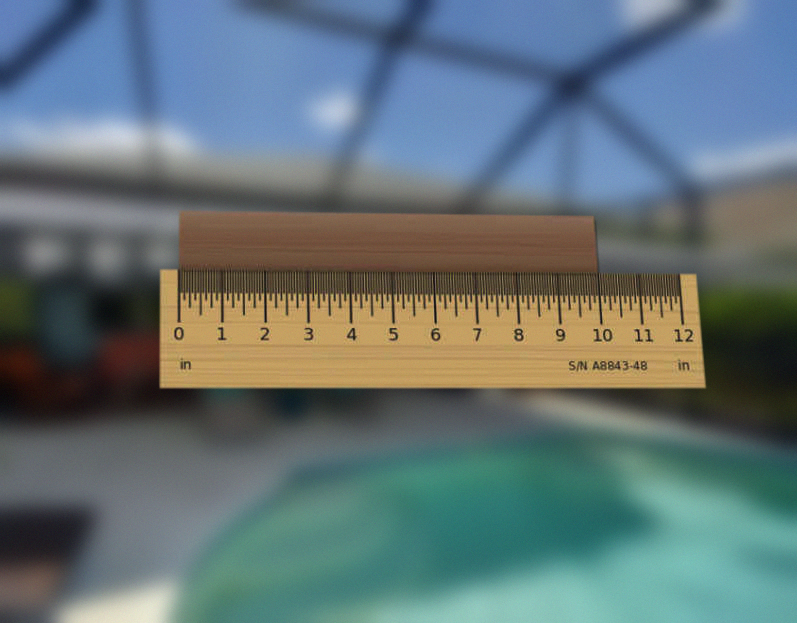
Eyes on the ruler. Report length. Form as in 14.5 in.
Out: 10 in
